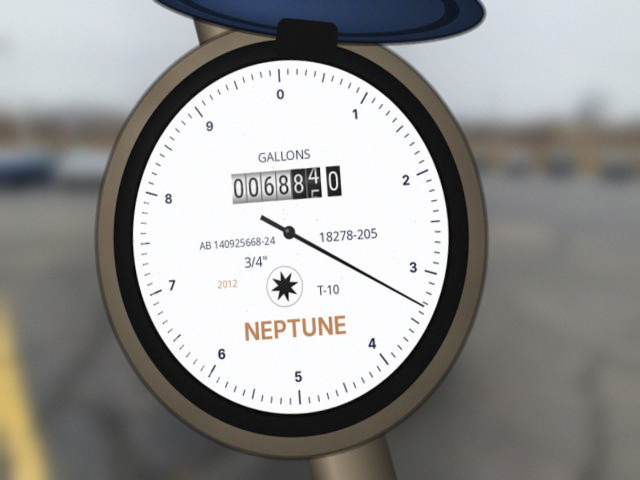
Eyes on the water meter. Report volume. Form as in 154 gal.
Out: 68843.3 gal
